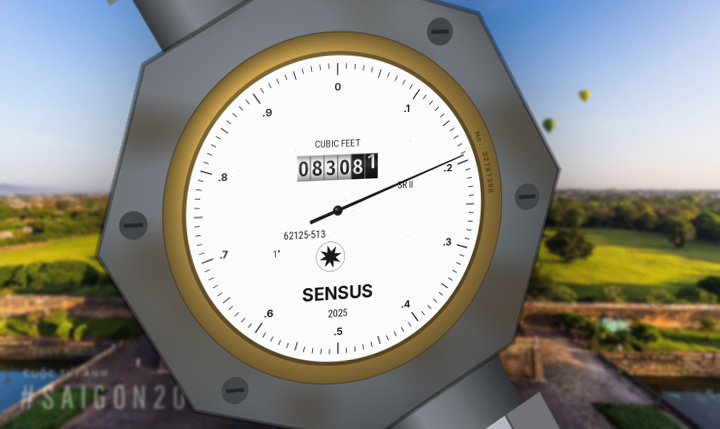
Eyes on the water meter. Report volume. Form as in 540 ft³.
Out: 83081.19 ft³
